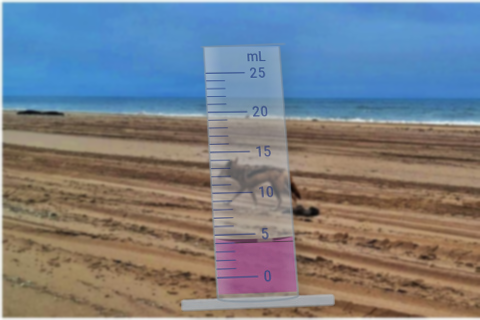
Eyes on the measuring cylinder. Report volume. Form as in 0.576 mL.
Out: 4 mL
